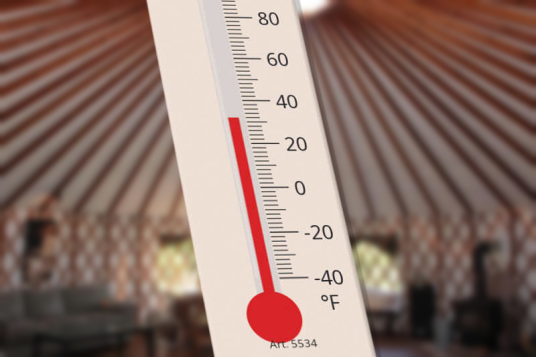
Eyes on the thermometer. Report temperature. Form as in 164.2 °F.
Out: 32 °F
